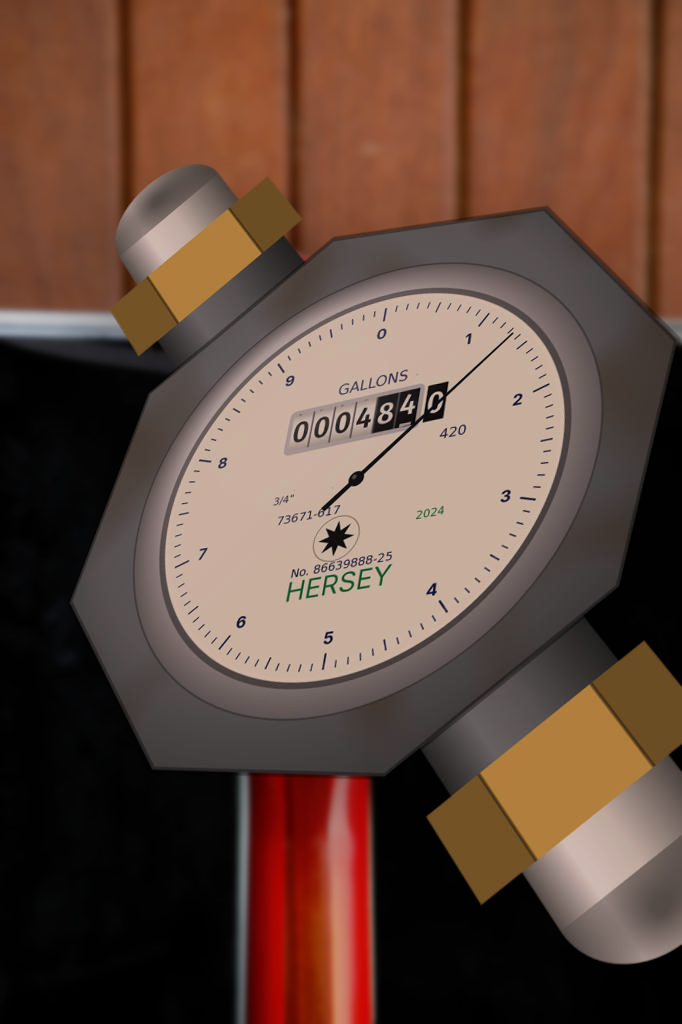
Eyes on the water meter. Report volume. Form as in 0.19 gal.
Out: 4841.3 gal
